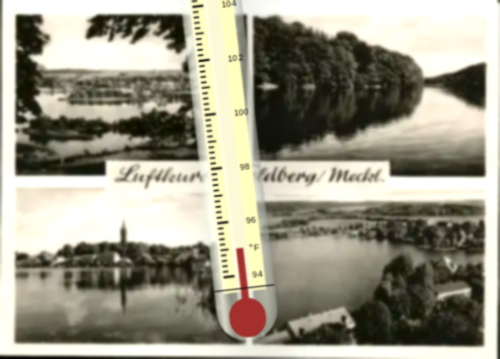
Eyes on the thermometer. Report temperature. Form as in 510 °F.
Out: 95 °F
